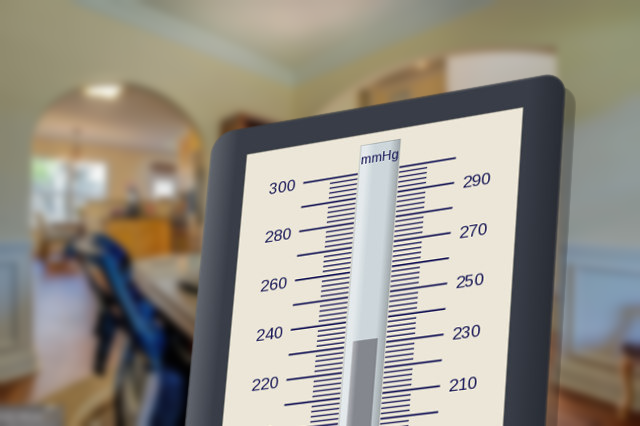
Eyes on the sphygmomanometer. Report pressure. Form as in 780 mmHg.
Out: 232 mmHg
